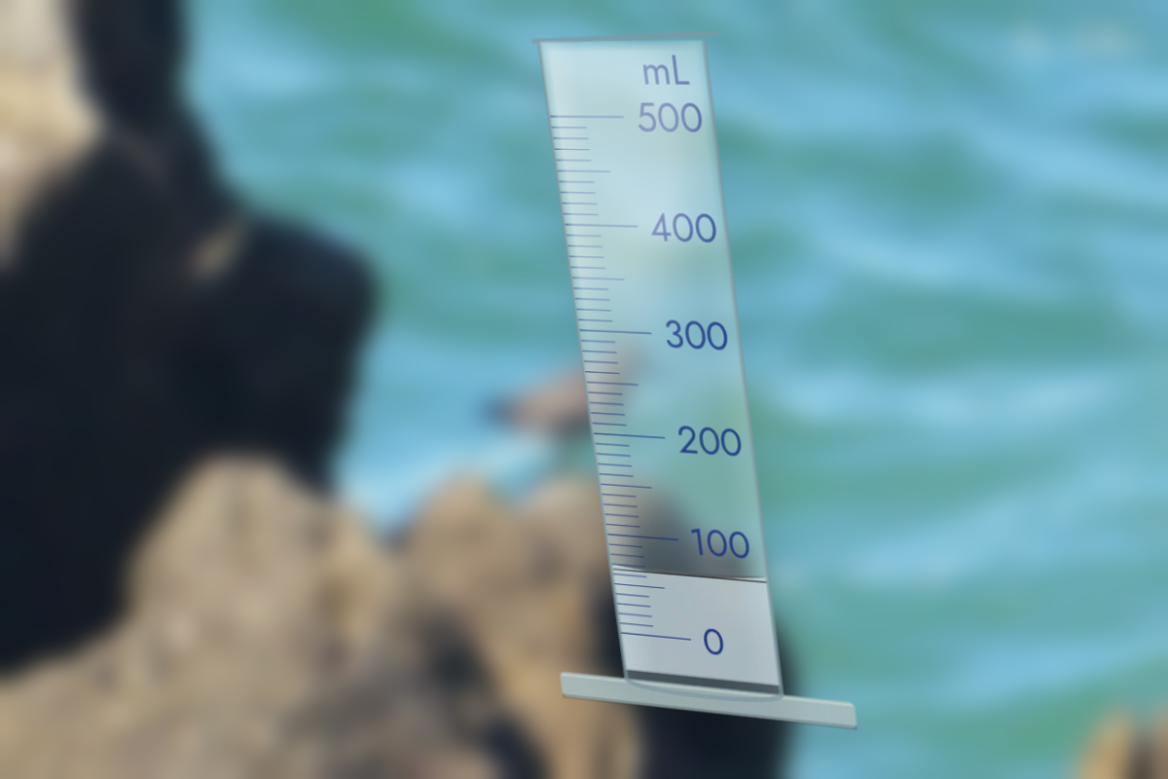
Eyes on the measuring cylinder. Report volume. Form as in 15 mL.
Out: 65 mL
